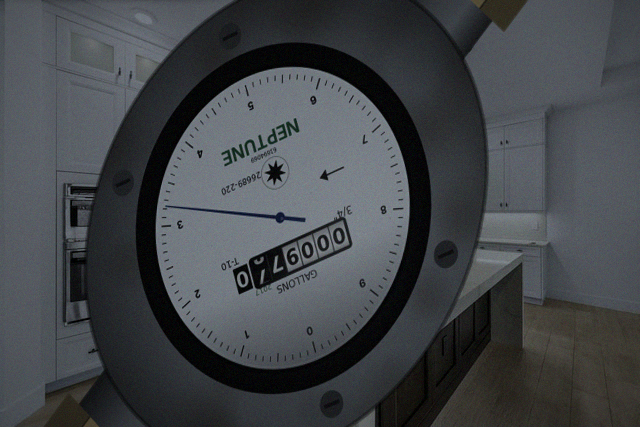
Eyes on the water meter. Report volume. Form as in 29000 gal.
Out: 9773.2 gal
